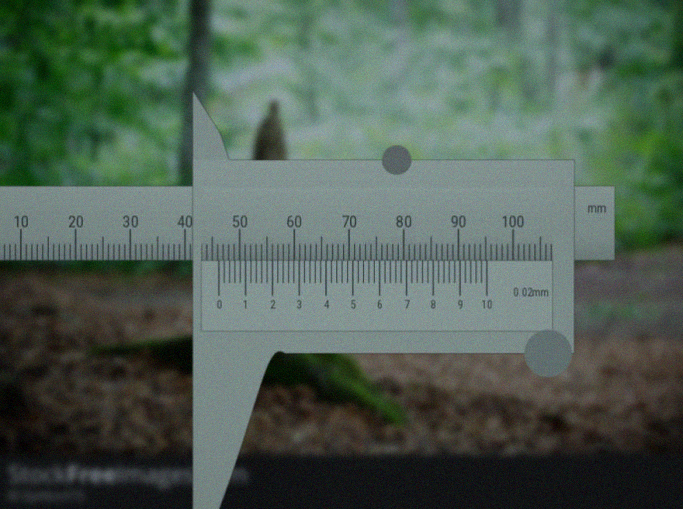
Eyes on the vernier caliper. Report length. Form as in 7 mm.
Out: 46.2 mm
